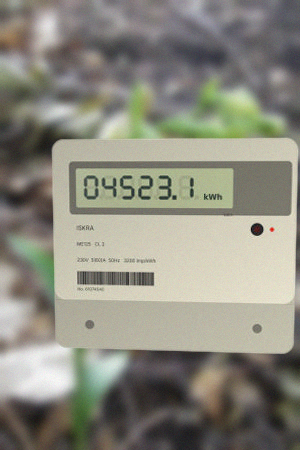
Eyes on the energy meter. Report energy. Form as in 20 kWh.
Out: 4523.1 kWh
